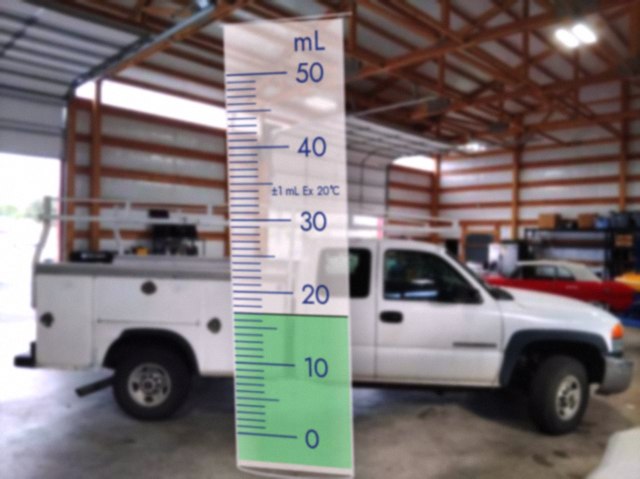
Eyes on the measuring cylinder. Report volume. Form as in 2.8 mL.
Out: 17 mL
